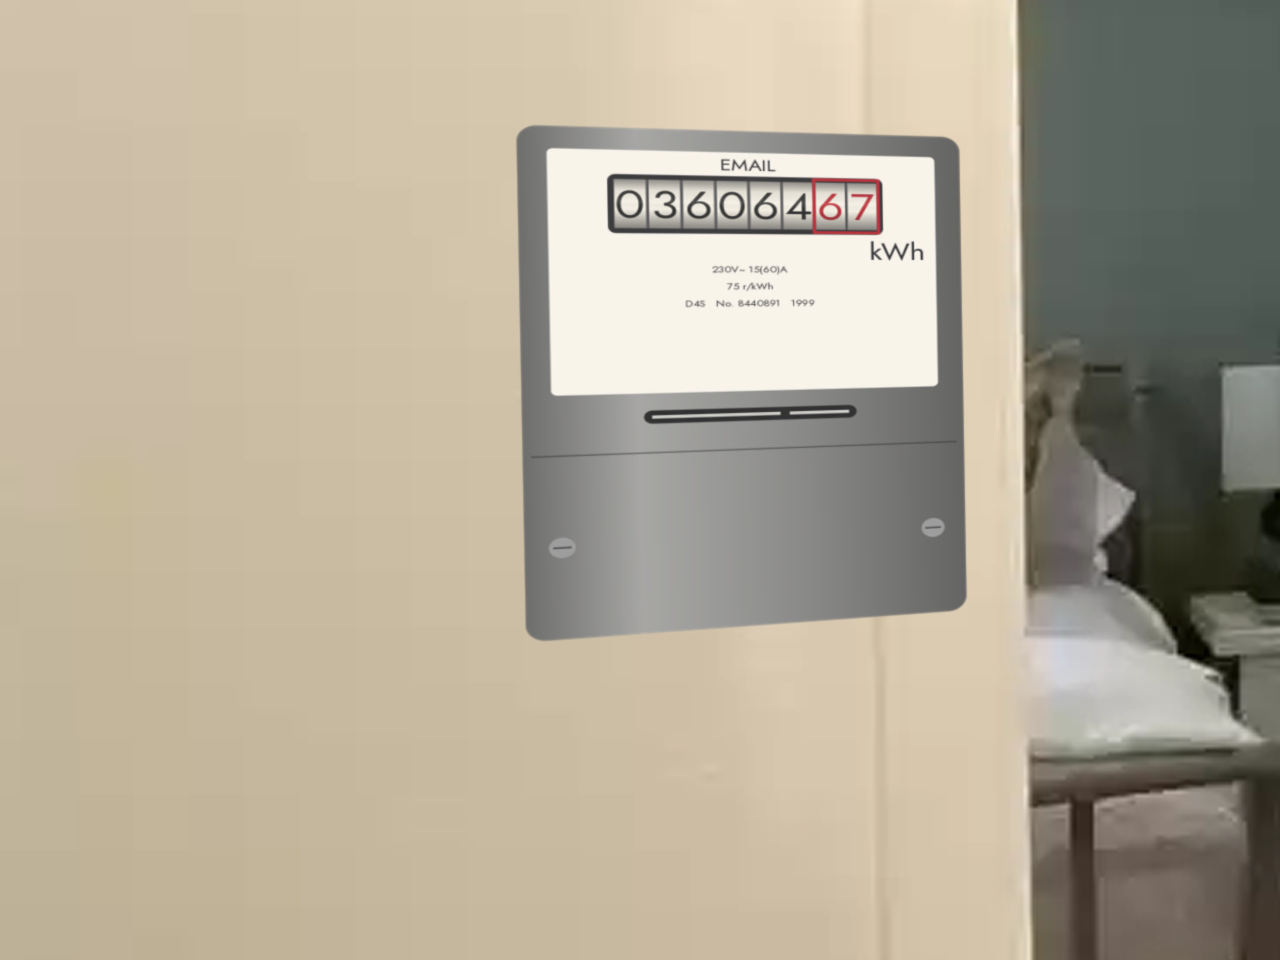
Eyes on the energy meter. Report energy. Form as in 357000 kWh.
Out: 36064.67 kWh
